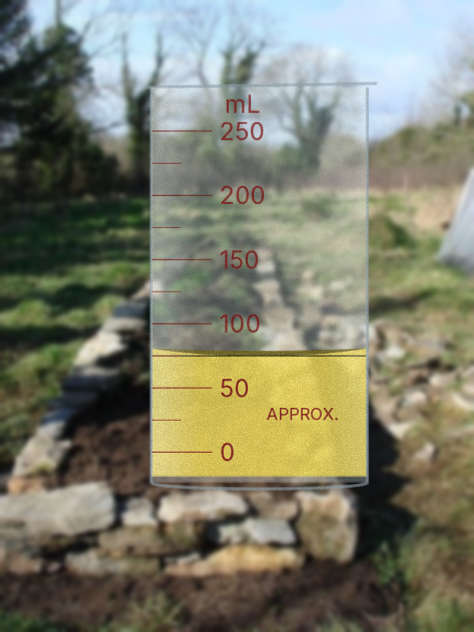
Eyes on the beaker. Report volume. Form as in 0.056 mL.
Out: 75 mL
